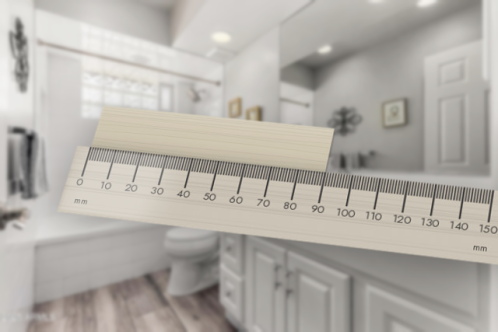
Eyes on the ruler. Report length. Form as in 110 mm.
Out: 90 mm
